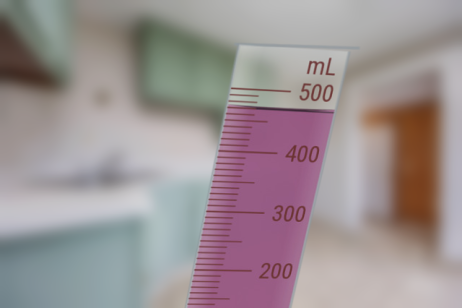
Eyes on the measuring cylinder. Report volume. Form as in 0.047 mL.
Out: 470 mL
